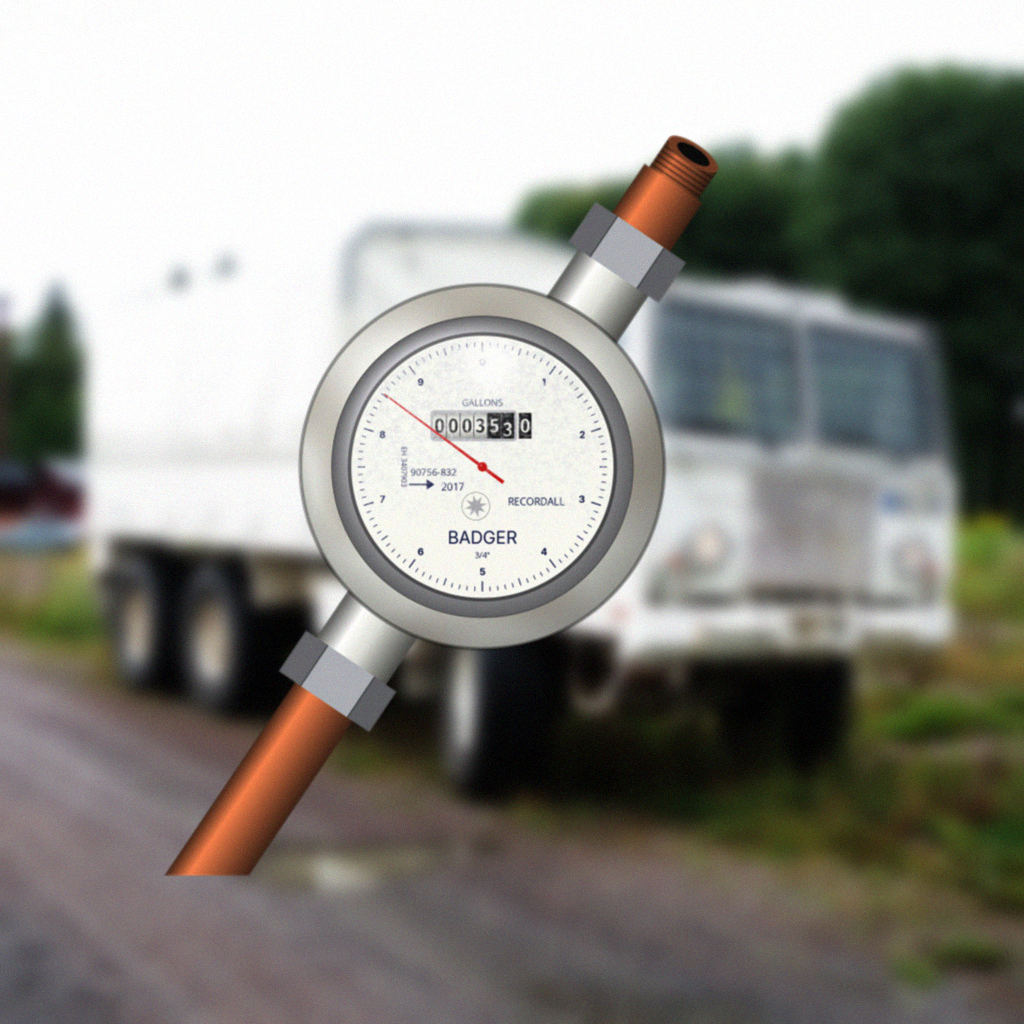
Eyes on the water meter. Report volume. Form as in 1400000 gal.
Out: 3528.5 gal
